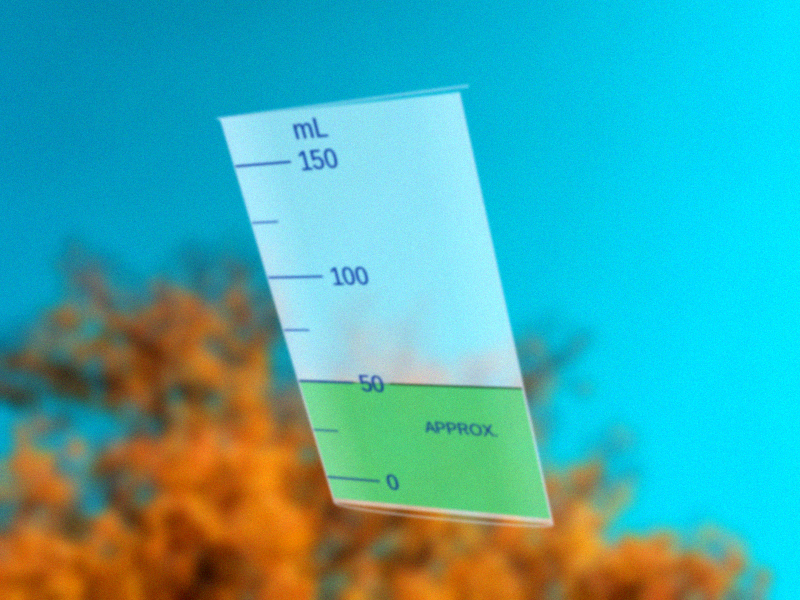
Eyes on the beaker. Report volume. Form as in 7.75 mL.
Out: 50 mL
